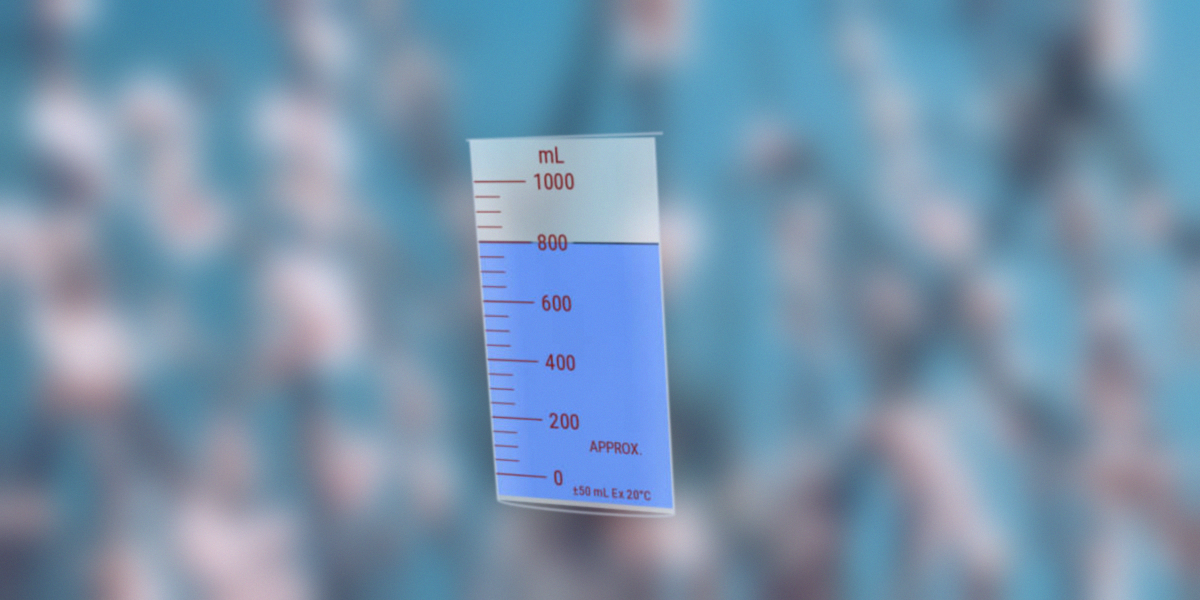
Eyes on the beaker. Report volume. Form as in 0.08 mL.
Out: 800 mL
